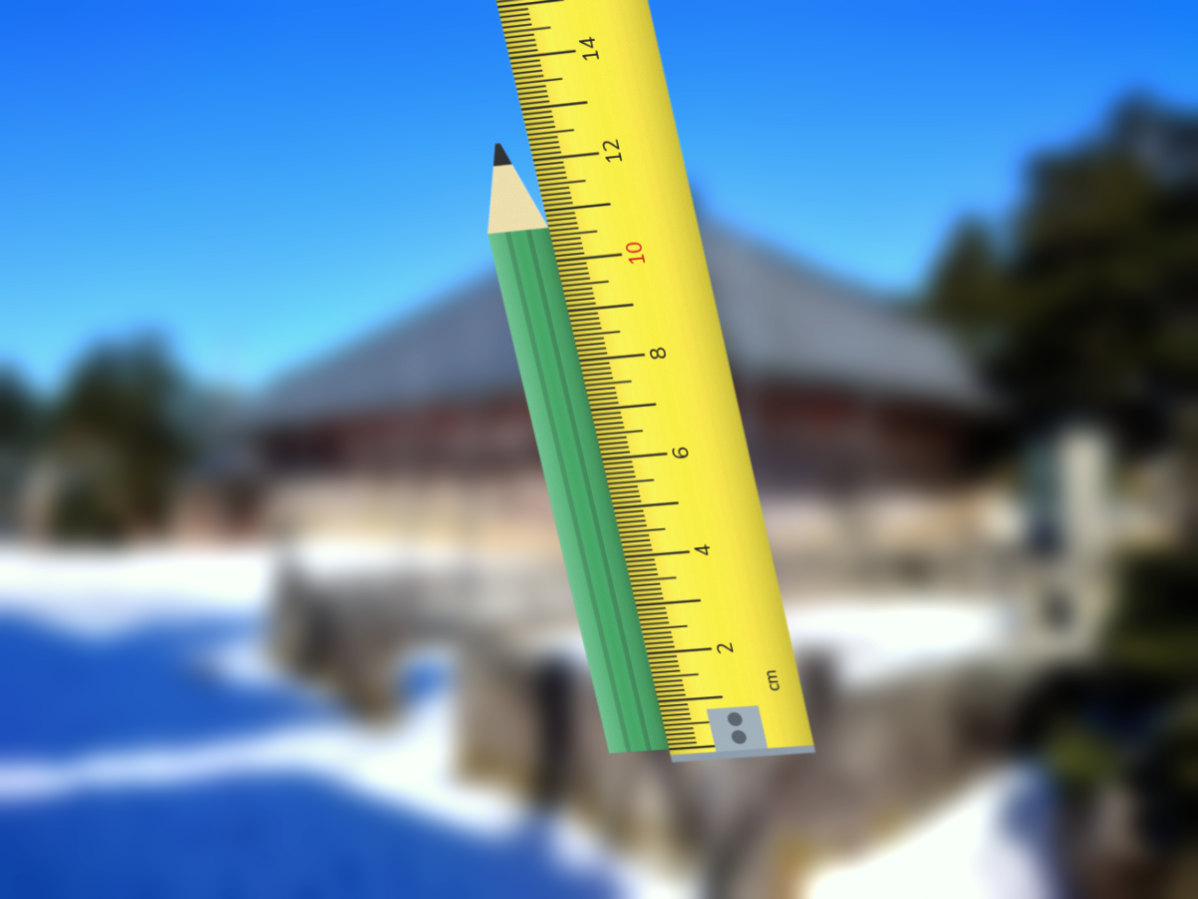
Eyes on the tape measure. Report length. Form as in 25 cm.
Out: 12.4 cm
